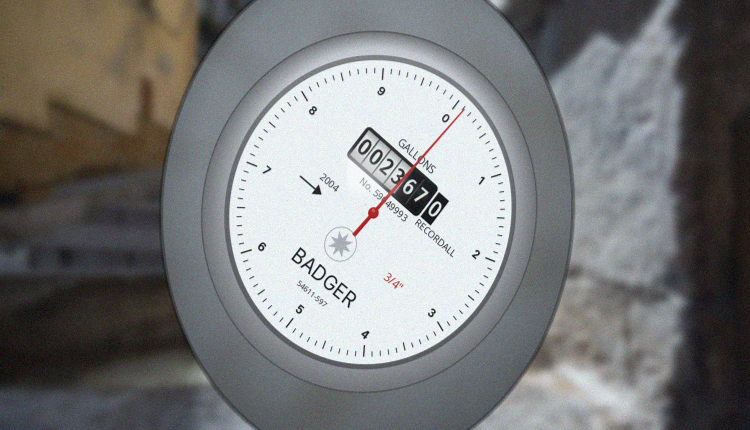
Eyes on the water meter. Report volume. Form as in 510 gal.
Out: 23670.1 gal
